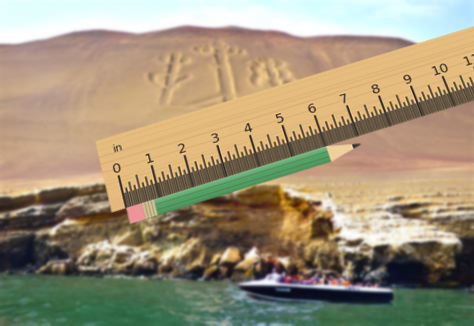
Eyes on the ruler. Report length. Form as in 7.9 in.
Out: 7 in
